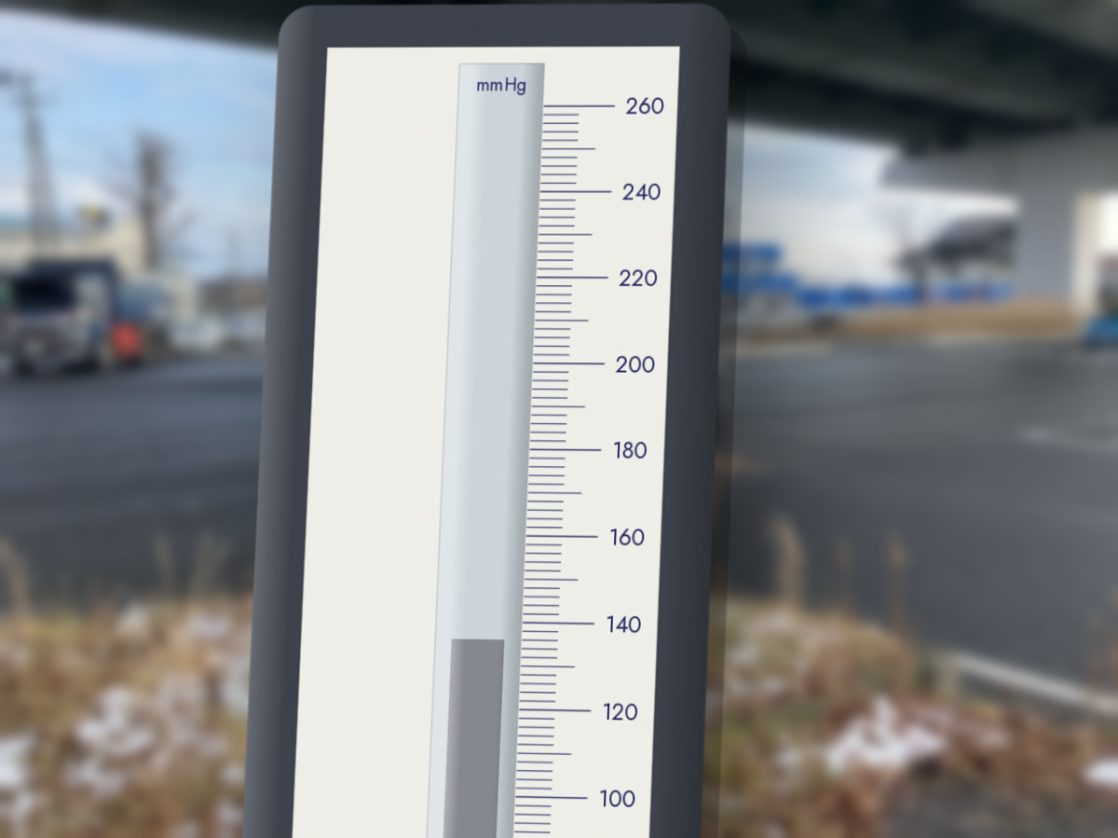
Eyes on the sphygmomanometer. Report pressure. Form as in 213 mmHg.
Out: 136 mmHg
